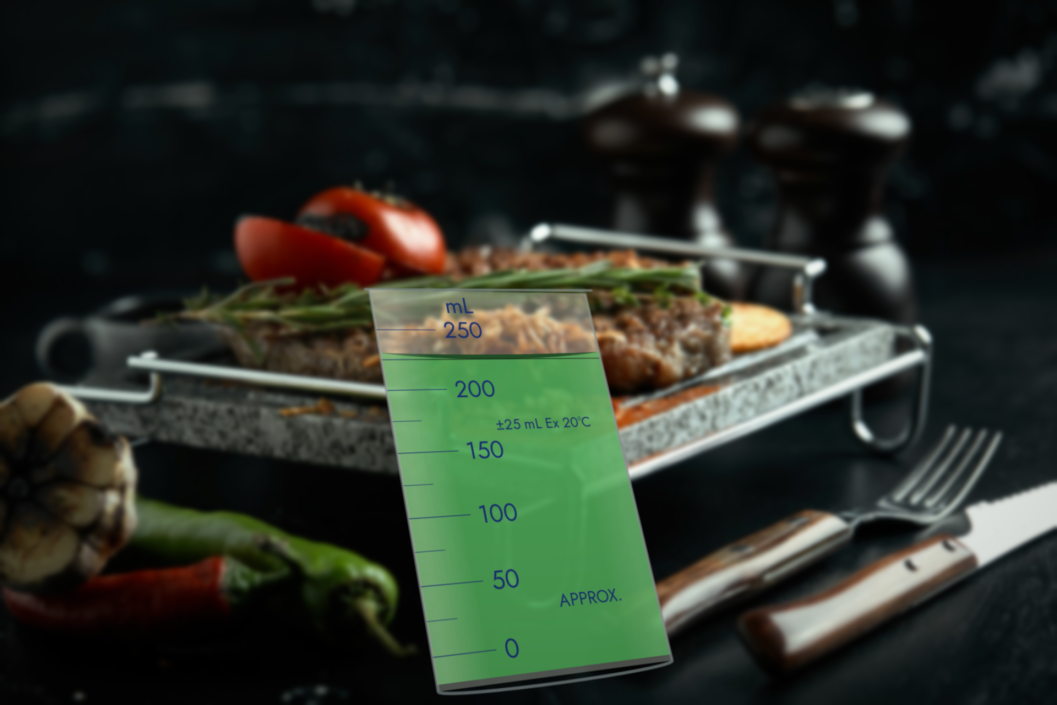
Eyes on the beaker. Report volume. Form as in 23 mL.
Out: 225 mL
